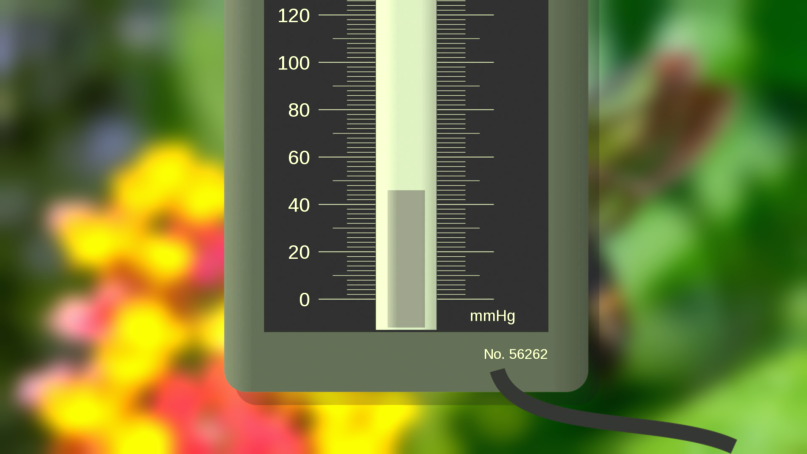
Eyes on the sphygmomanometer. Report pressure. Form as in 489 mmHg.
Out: 46 mmHg
